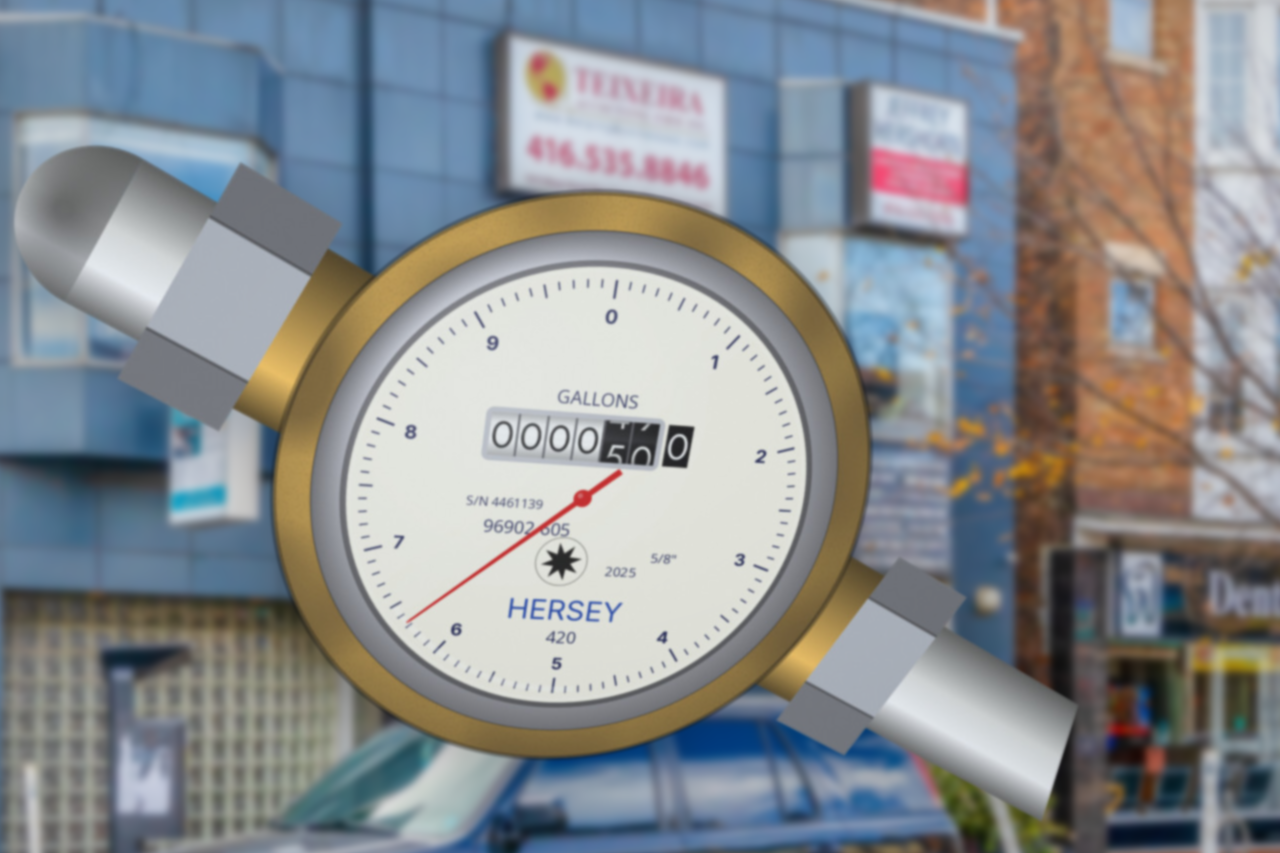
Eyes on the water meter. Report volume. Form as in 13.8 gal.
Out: 496.3 gal
